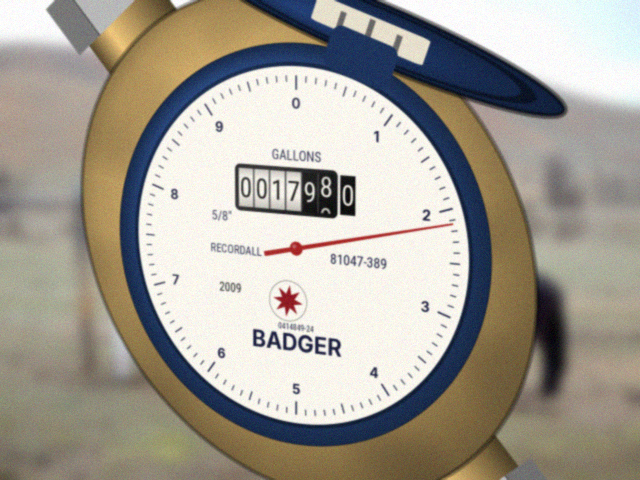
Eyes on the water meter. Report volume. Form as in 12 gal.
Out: 17982.1 gal
